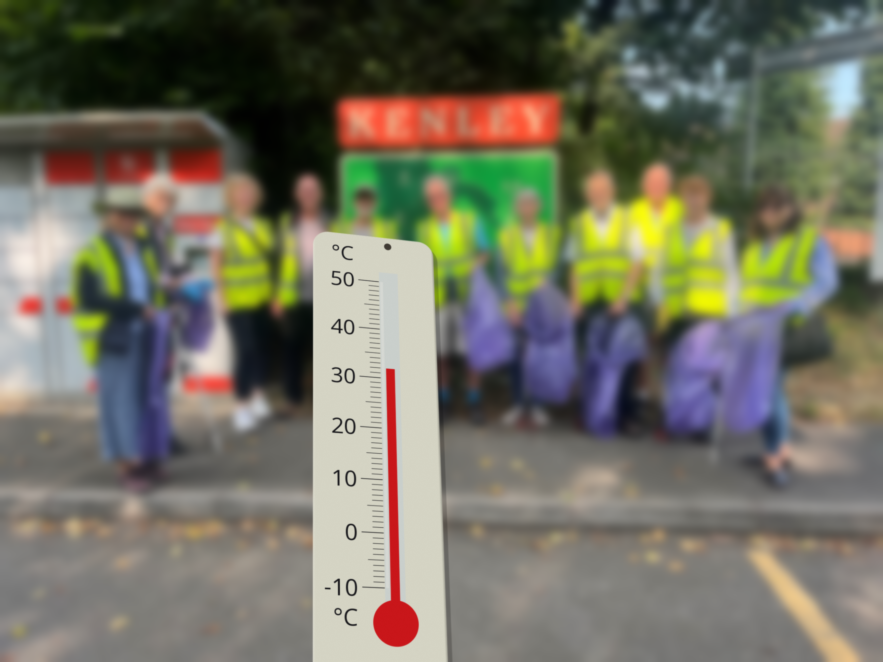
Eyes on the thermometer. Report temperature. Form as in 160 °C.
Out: 32 °C
